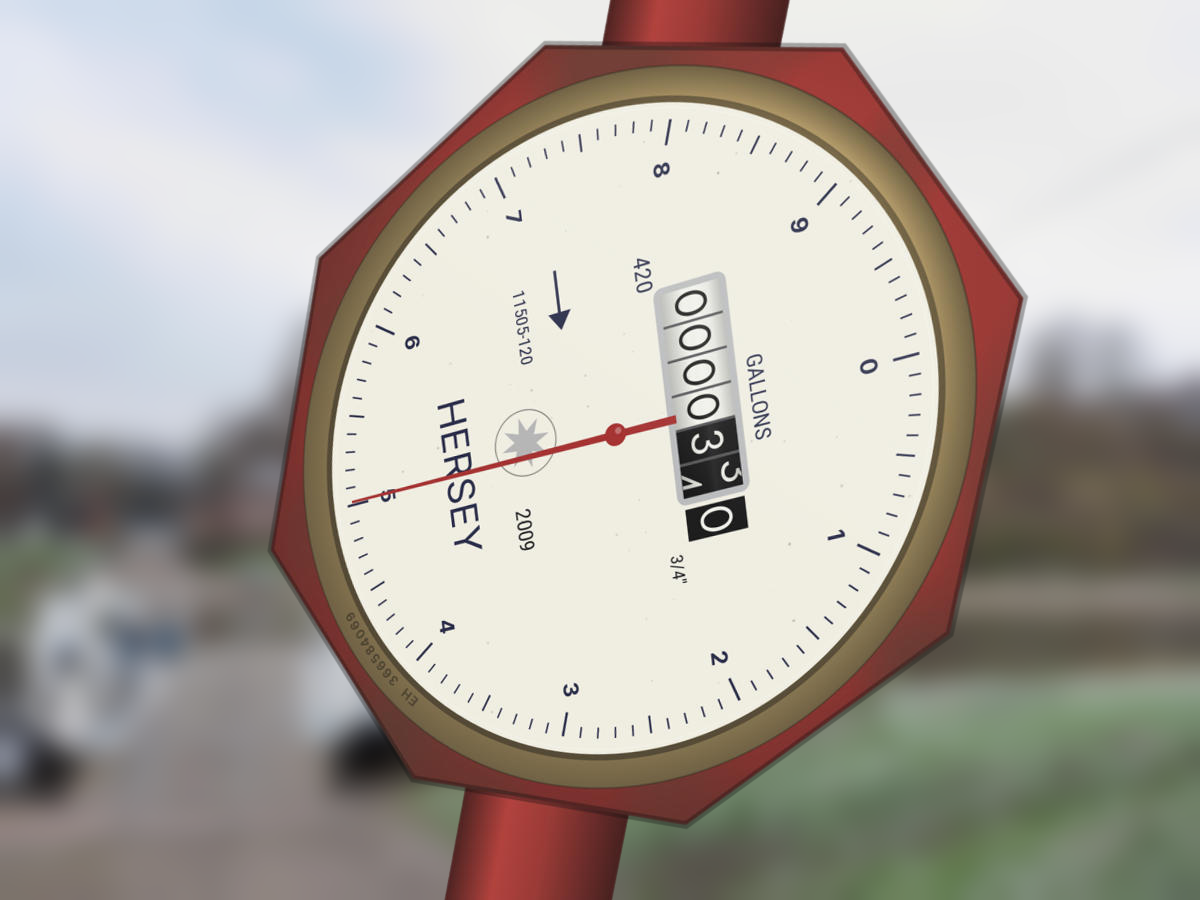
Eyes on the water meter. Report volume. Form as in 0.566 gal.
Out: 335.0 gal
